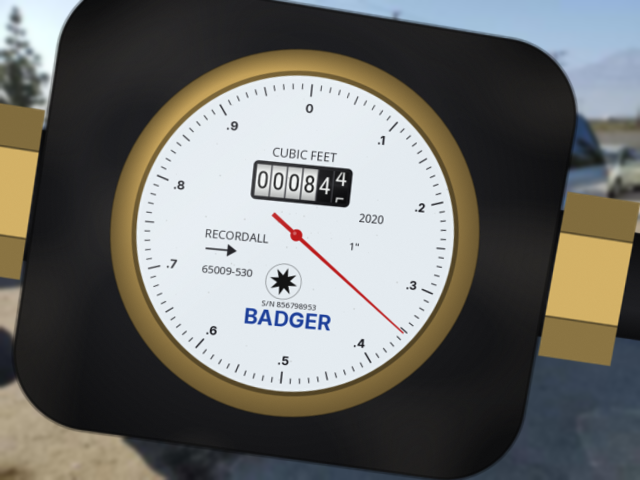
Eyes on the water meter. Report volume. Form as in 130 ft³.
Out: 844.35 ft³
